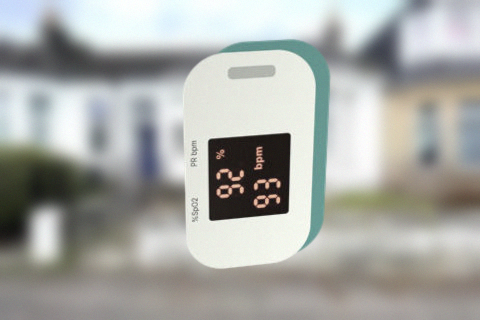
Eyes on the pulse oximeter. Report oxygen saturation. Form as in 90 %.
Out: 92 %
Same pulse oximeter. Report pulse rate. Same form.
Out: 93 bpm
